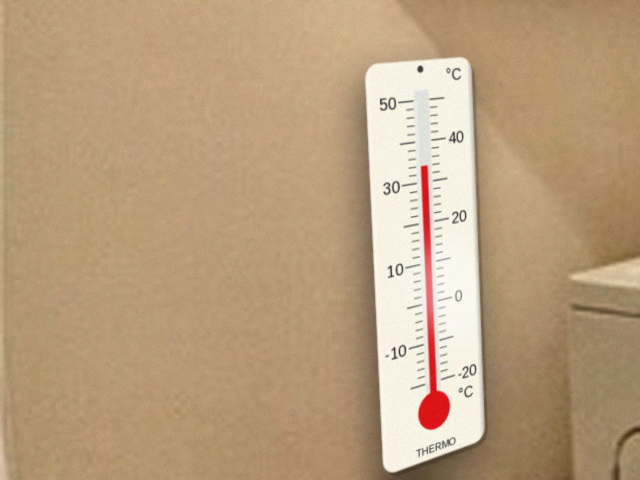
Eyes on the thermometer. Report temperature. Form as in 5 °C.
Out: 34 °C
